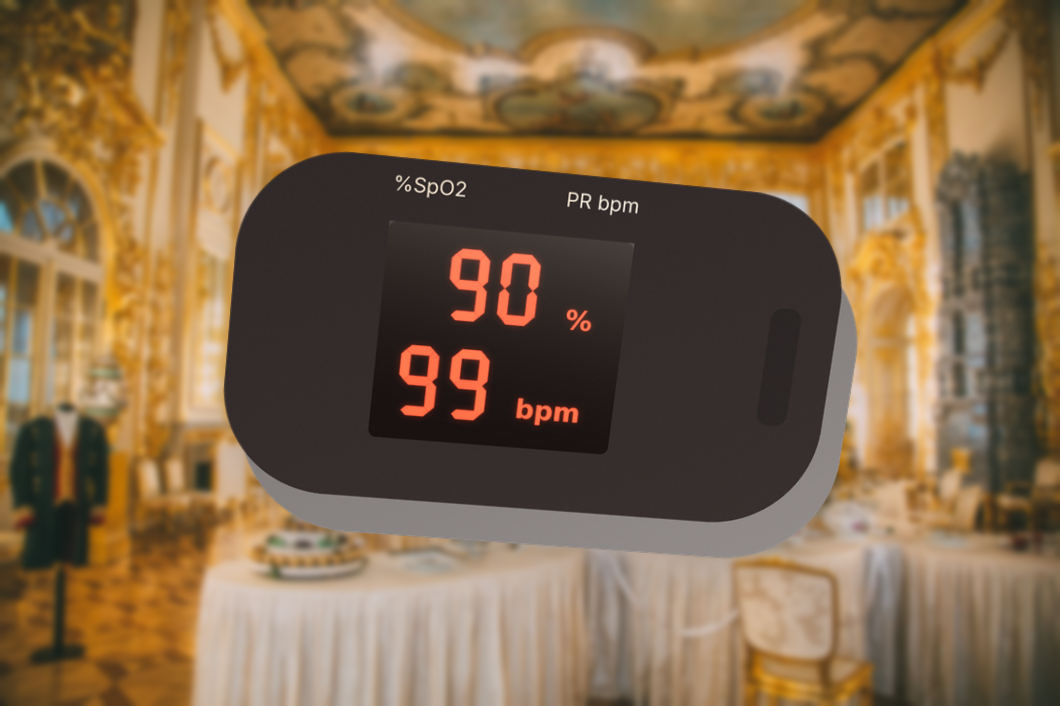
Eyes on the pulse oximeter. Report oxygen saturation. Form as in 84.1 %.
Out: 90 %
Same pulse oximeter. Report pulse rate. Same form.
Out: 99 bpm
